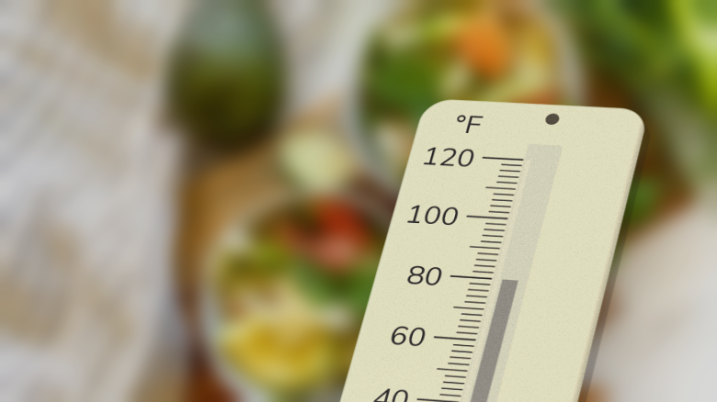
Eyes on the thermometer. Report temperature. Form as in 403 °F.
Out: 80 °F
